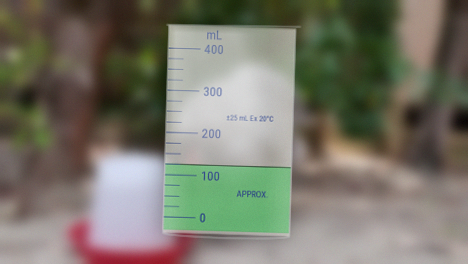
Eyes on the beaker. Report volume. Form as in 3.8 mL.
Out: 125 mL
